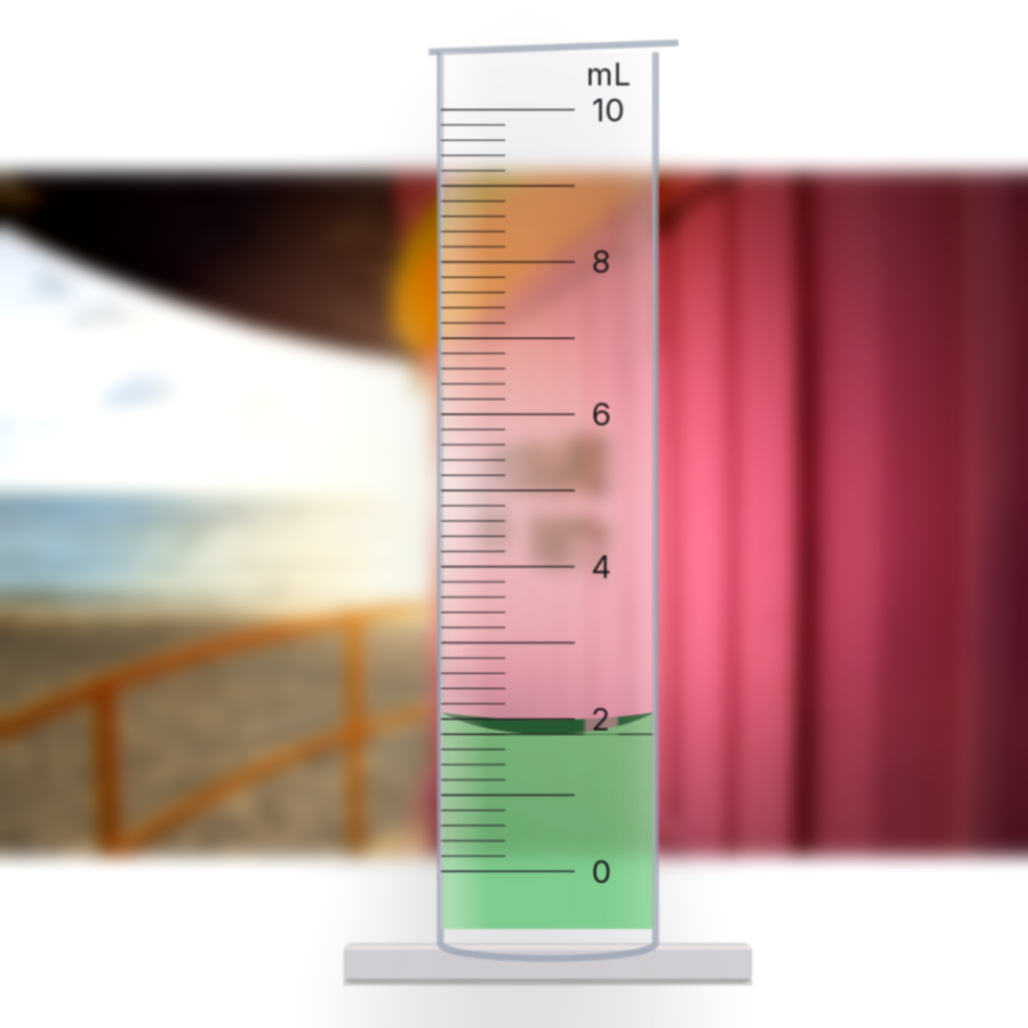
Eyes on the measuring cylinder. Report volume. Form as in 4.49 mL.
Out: 1.8 mL
